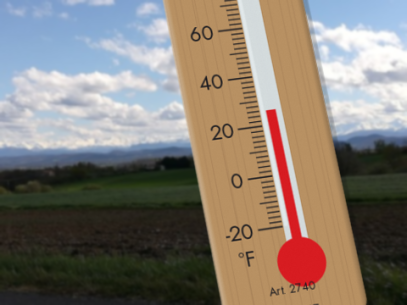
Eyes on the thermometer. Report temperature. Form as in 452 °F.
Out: 26 °F
